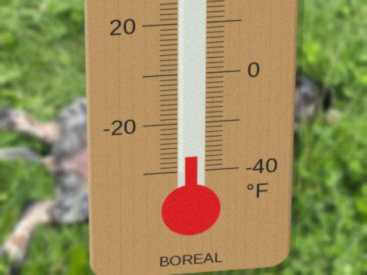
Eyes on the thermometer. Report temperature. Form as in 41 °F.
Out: -34 °F
